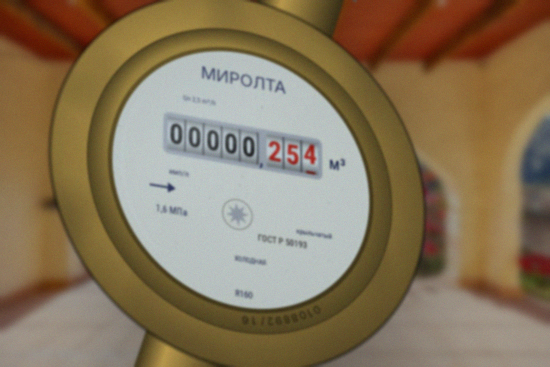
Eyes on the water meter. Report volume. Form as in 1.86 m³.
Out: 0.254 m³
